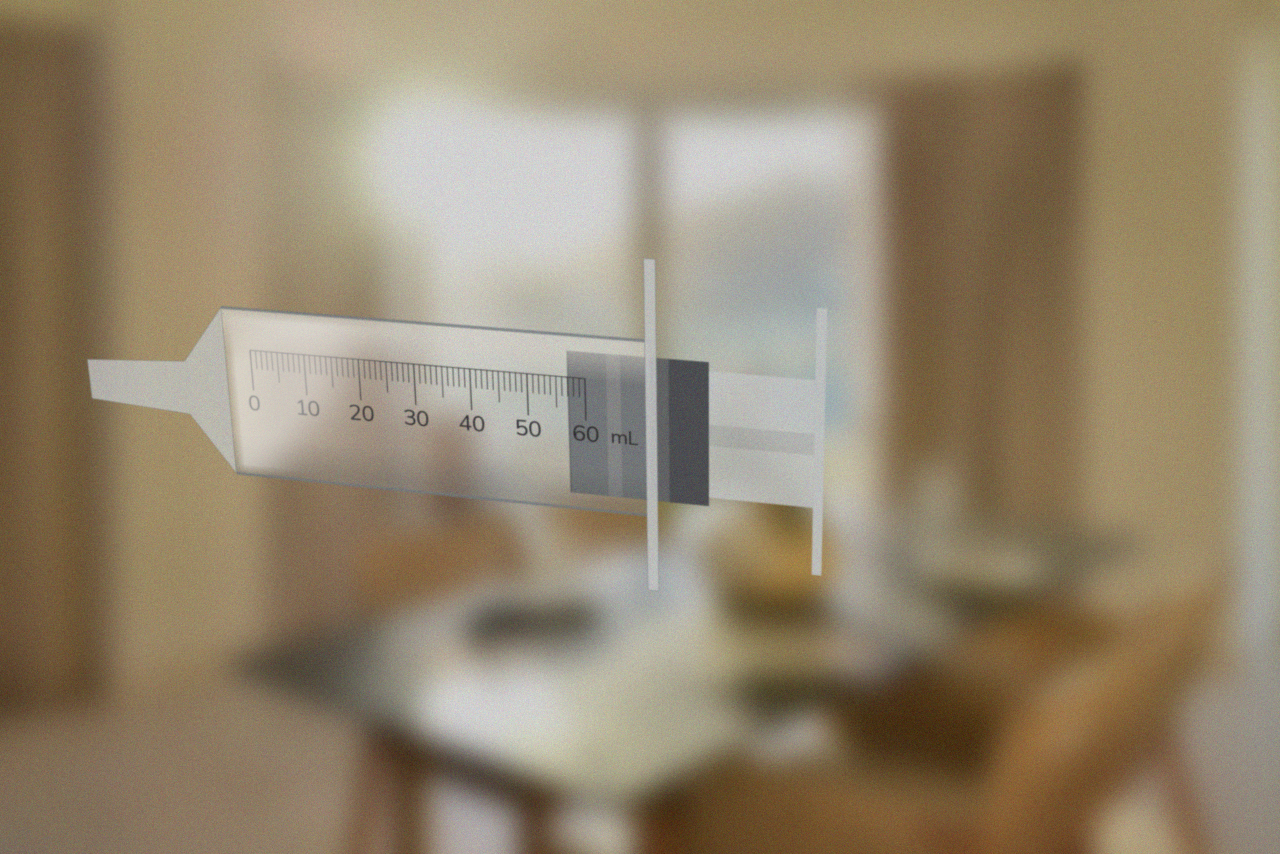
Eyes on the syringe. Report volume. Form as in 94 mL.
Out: 57 mL
